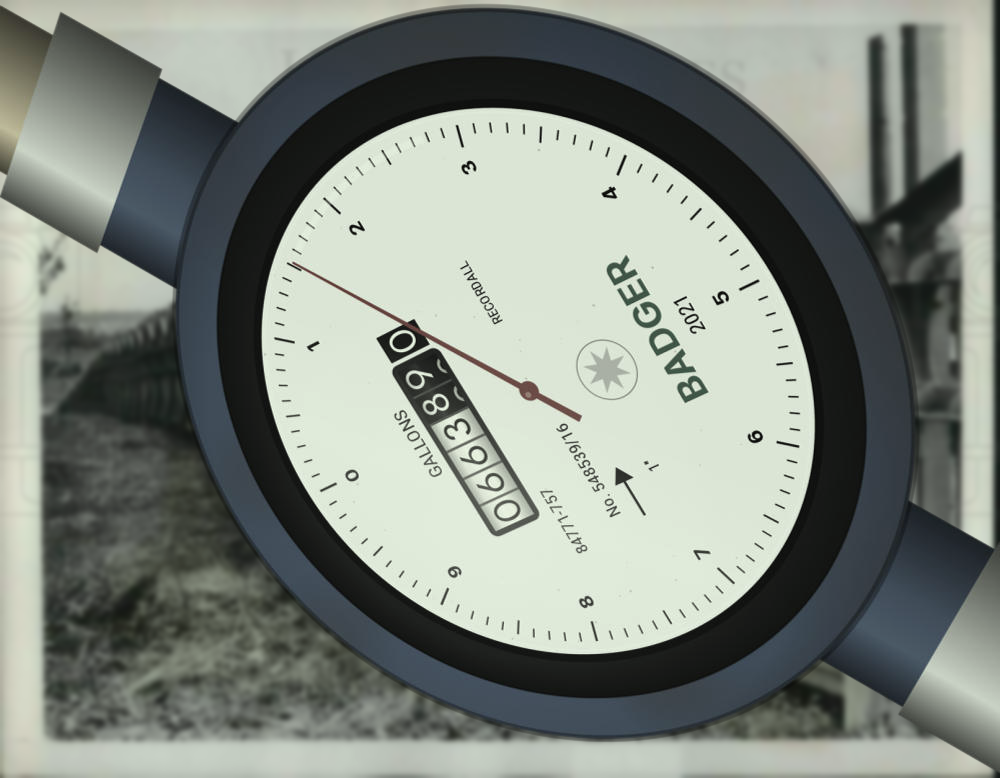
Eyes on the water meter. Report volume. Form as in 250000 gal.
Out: 663891.5 gal
